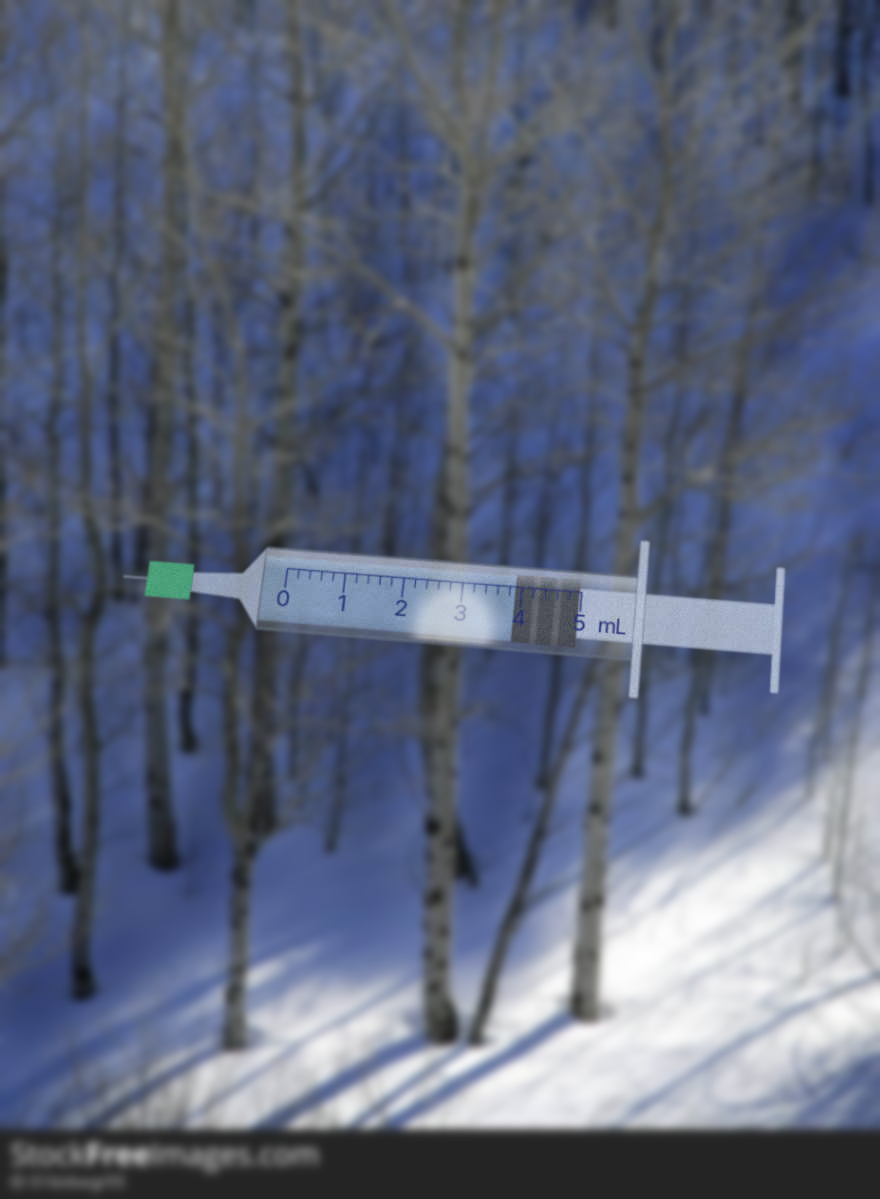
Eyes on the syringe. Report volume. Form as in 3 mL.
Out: 3.9 mL
